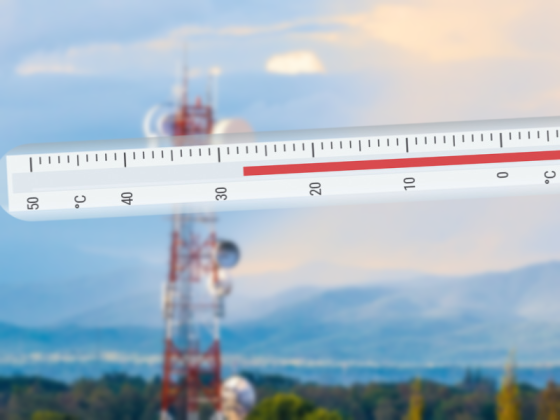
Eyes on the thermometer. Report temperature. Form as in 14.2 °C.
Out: 27.5 °C
